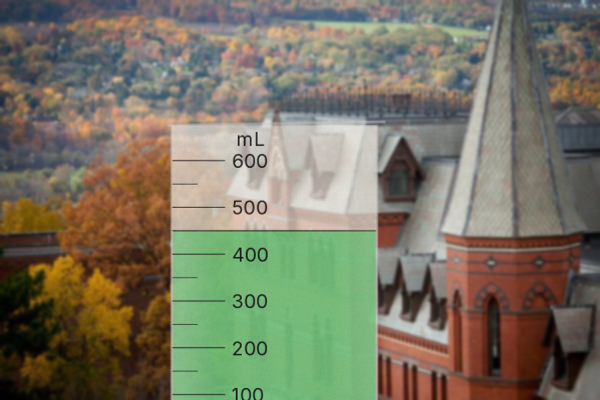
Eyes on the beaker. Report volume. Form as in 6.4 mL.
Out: 450 mL
